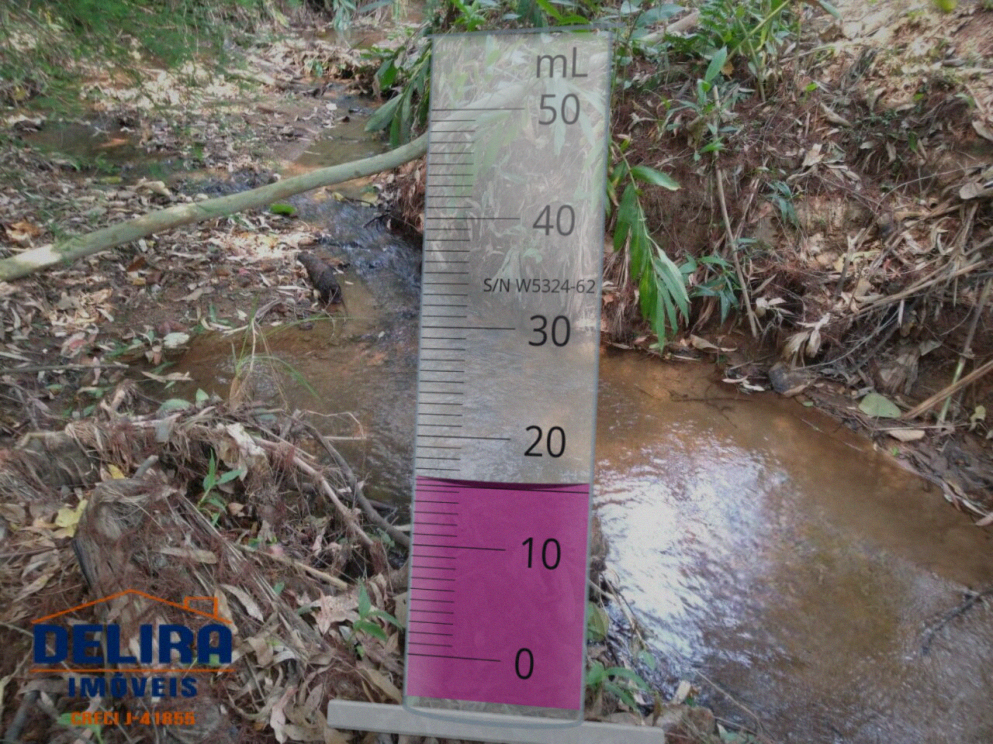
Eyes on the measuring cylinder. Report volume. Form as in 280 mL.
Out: 15.5 mL
